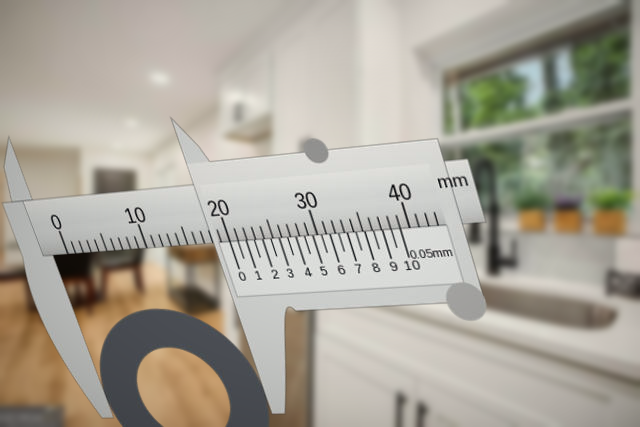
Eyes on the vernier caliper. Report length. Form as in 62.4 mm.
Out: 20.0 mm
